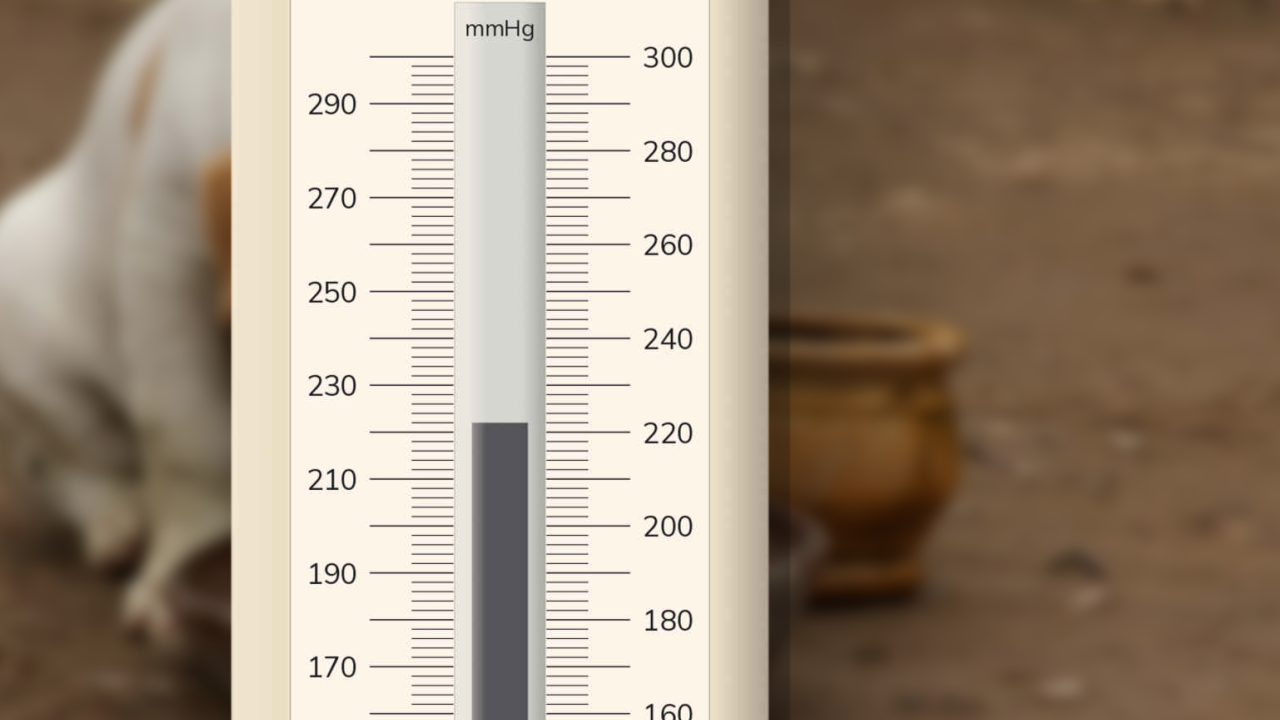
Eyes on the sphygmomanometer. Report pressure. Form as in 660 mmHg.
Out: 222 mmHg
